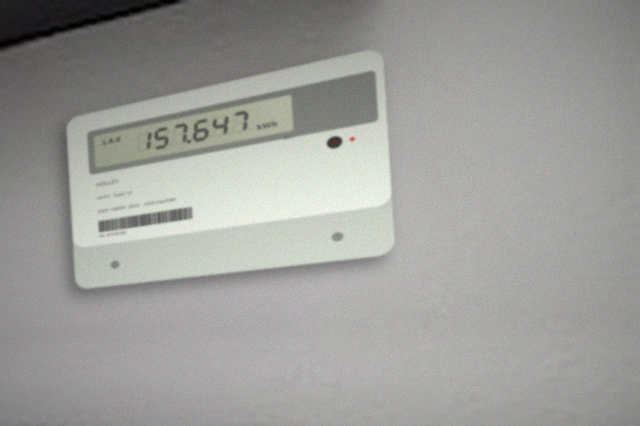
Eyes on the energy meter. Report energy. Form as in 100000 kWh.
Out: 157.647 kWh
